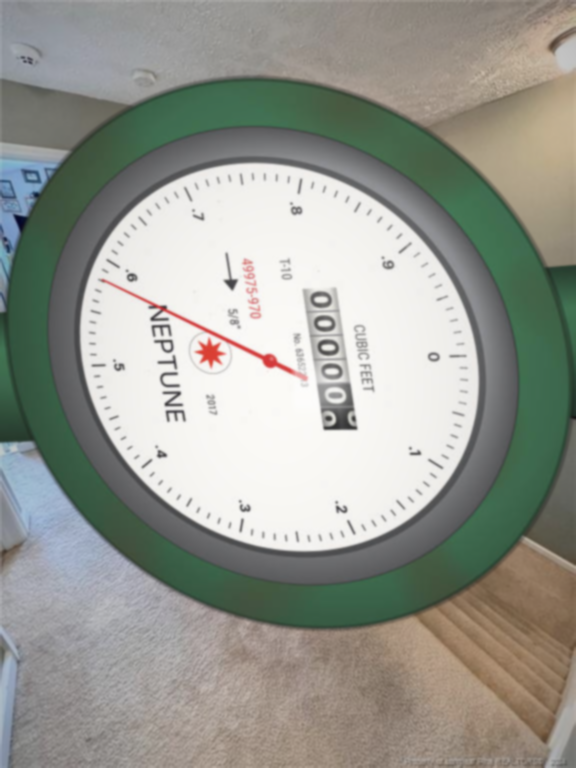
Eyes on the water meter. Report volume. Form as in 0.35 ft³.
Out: 8.58 ft³
